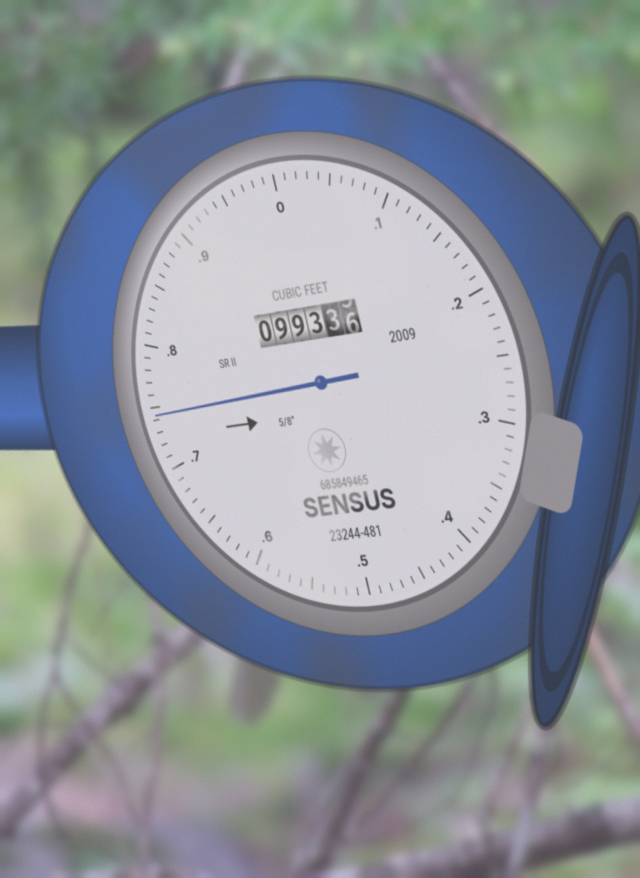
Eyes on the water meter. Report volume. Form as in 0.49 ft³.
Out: 99335.74 ft³
